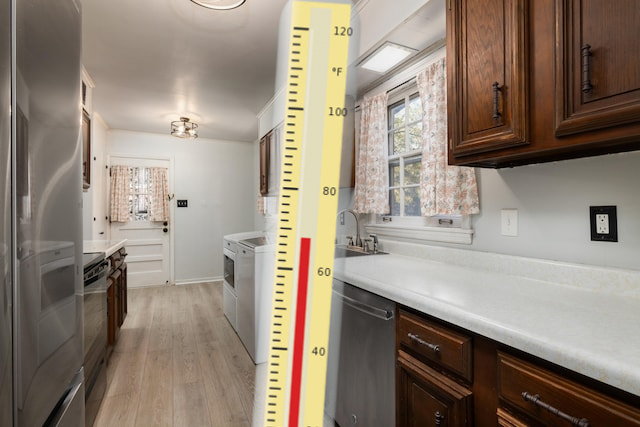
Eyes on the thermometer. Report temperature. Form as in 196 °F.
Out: 68 °F
